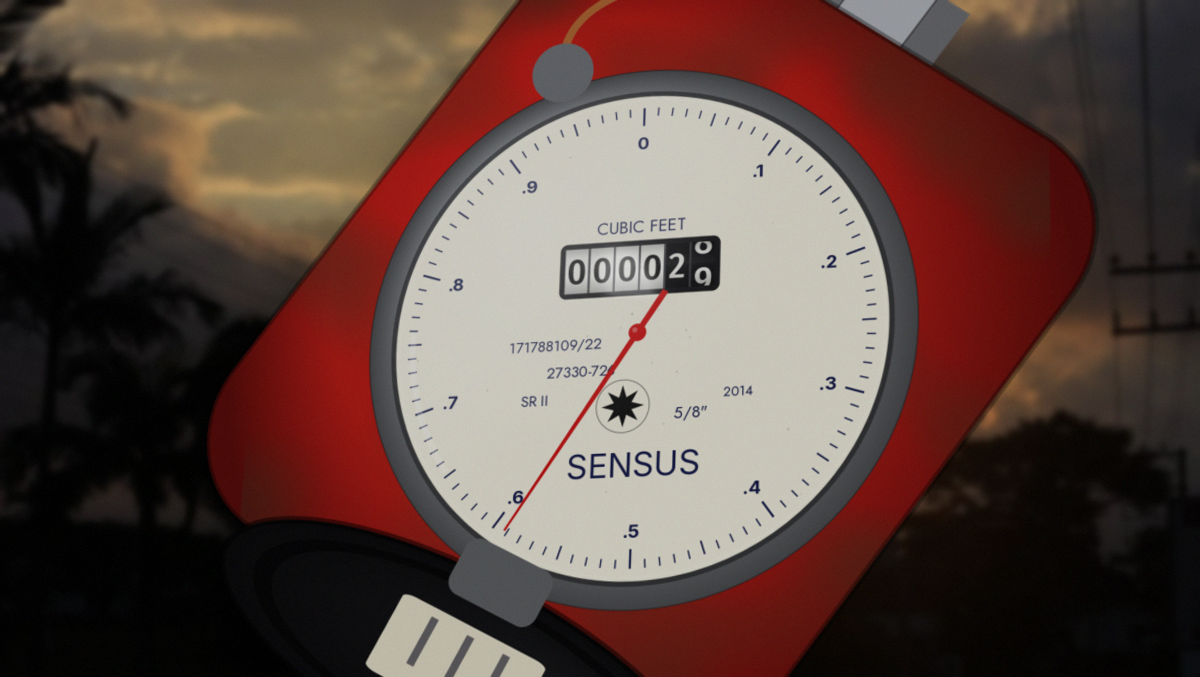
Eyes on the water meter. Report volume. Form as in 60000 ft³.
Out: 28.59 ft³
